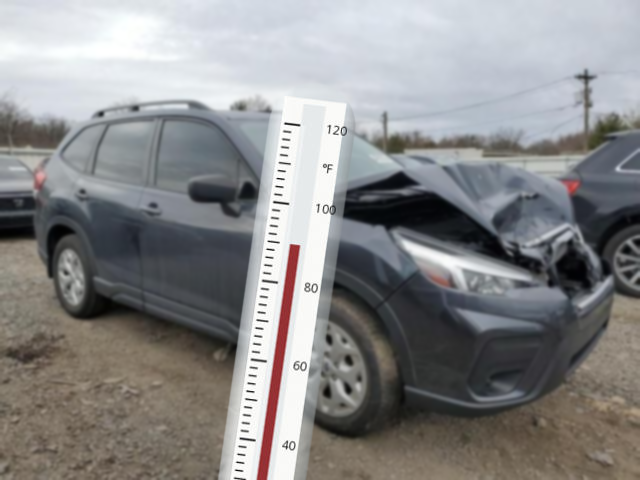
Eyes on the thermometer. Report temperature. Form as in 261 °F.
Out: 90 °F
